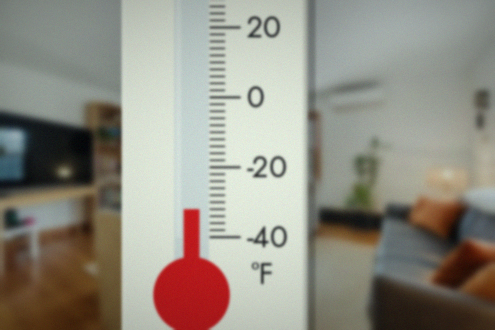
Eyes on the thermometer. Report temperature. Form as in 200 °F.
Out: -32 °F
